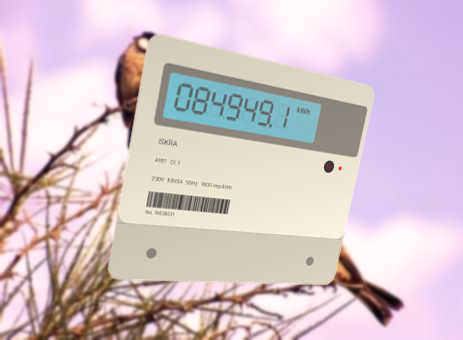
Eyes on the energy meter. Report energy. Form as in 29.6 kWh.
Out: 84949.1 kWh
